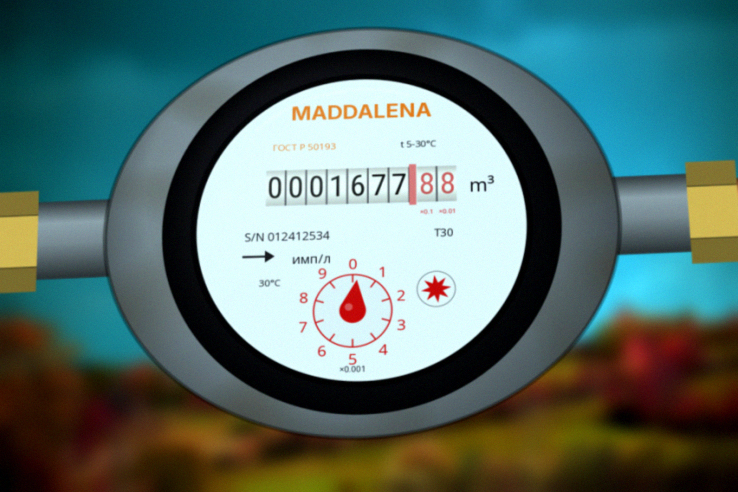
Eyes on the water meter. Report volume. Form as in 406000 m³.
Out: 1677.880 m³
